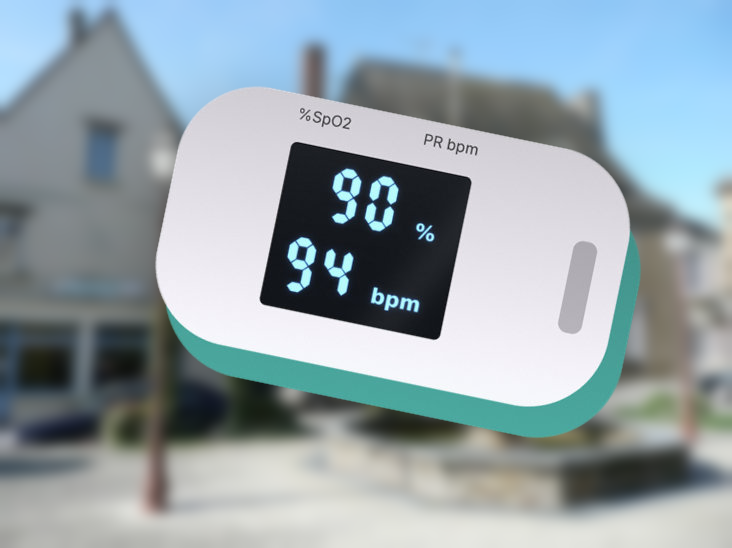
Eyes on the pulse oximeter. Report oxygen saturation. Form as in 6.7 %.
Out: 90 %
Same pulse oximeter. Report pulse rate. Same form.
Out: 94 bpm
